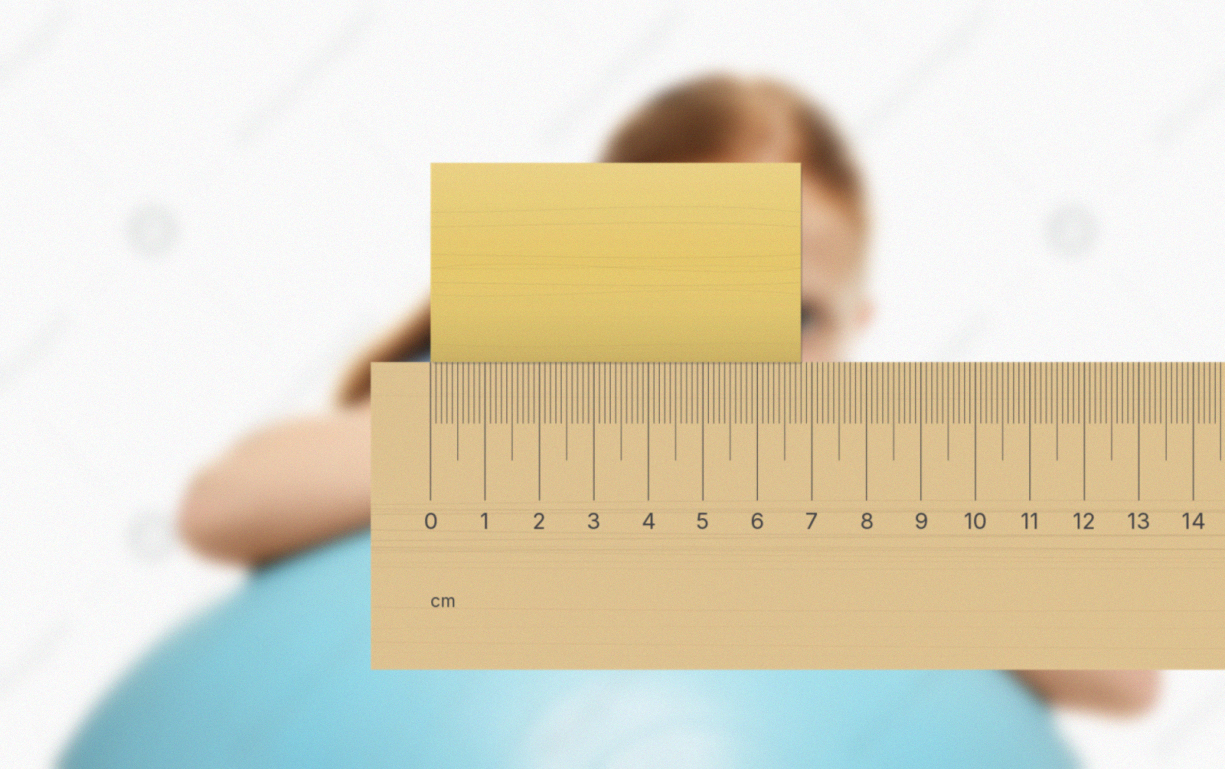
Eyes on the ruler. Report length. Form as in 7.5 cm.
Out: 6.8 cm
